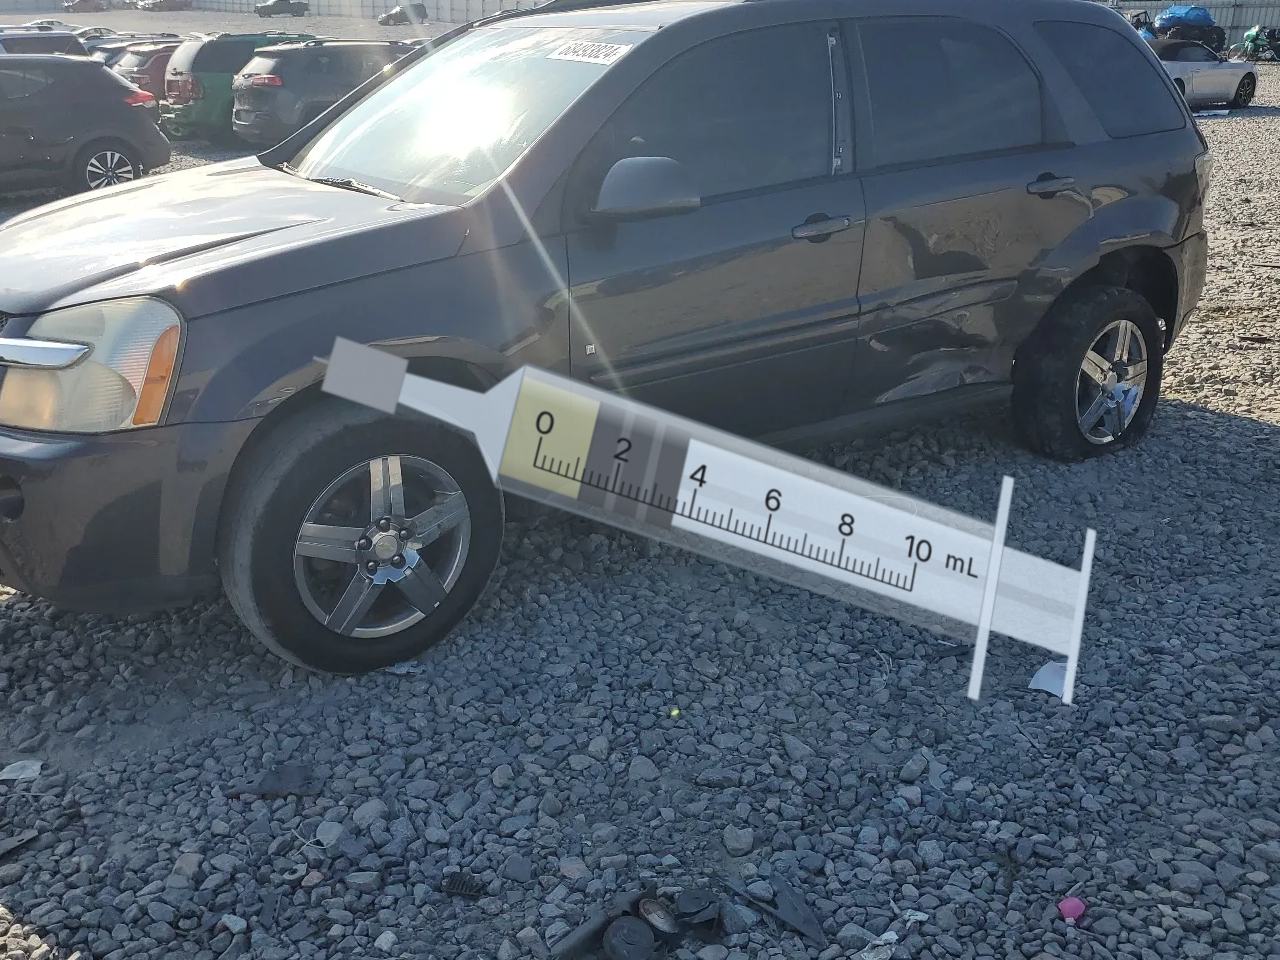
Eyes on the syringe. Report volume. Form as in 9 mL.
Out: 1.2 mL
